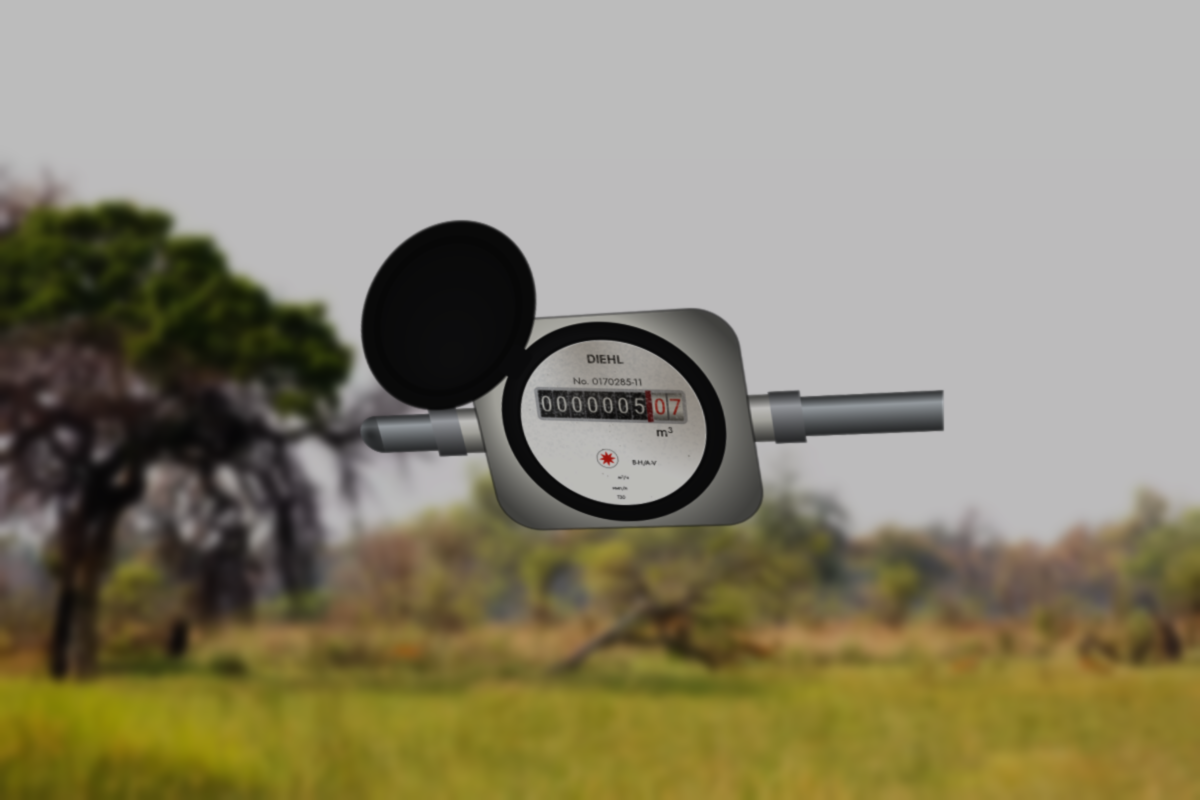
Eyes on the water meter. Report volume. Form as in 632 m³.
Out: 5.07 m³
